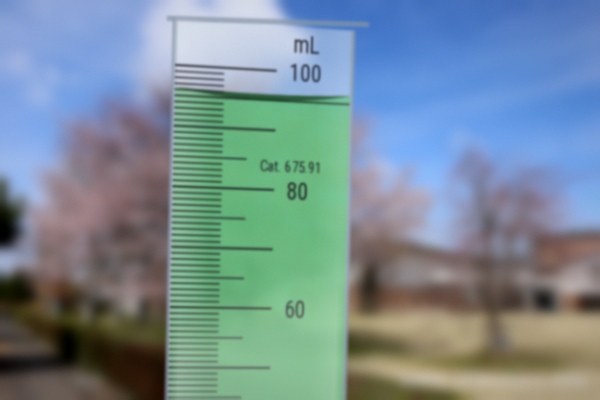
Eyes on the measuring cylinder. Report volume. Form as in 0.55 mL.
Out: 95 mL
